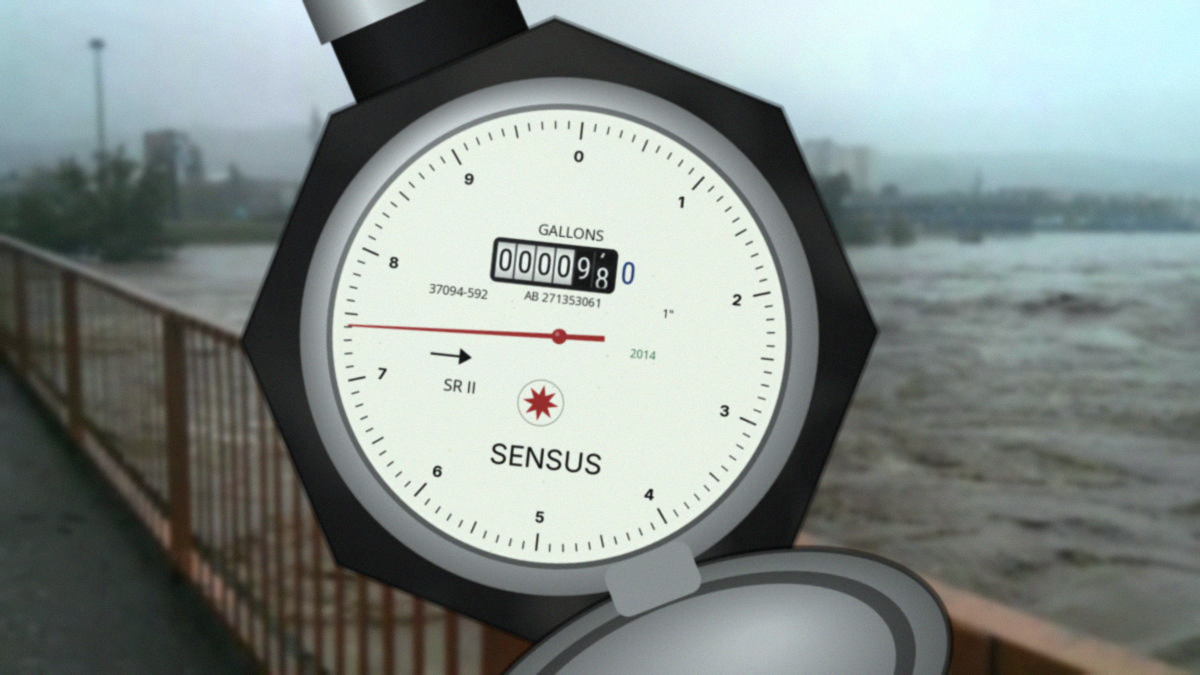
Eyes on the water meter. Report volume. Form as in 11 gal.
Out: 977.4 gal
